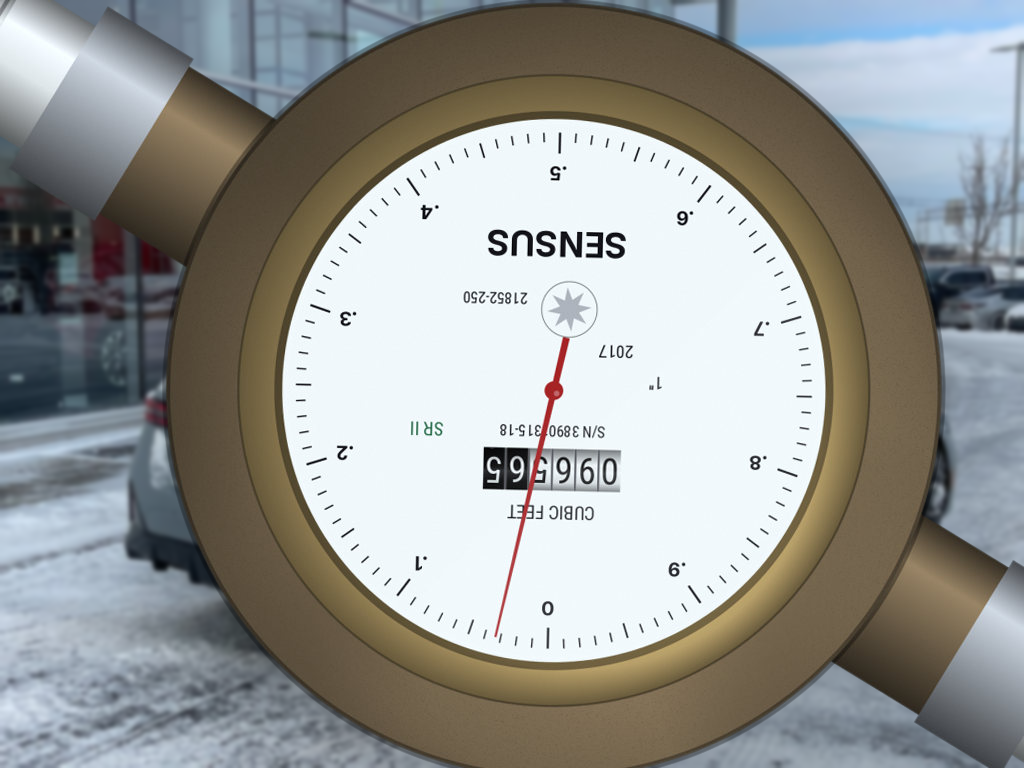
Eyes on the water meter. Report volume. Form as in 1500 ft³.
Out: 96565.03 ft³
